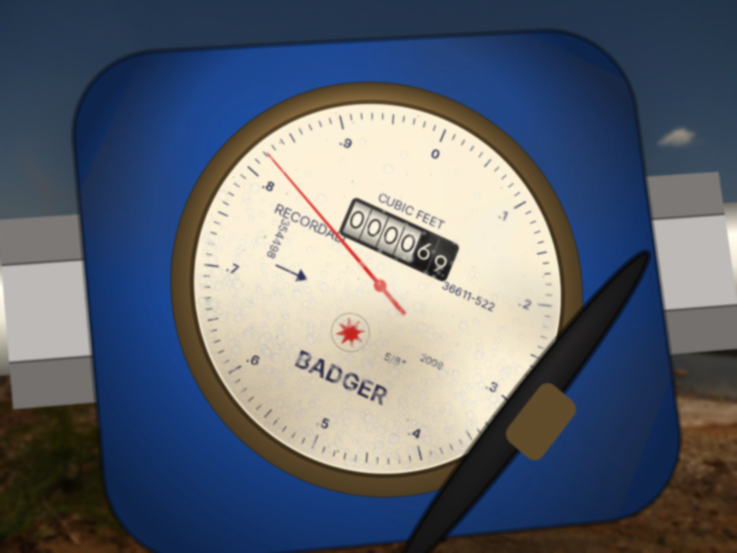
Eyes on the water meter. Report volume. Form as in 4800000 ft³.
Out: 68.82 ft³
